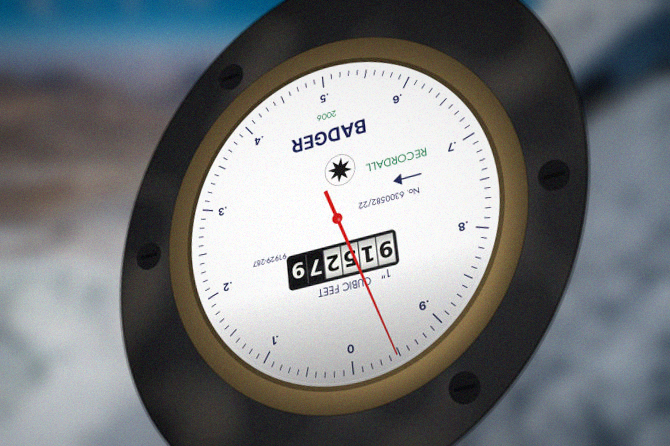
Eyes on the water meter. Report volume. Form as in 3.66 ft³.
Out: 915278.95 ft³
